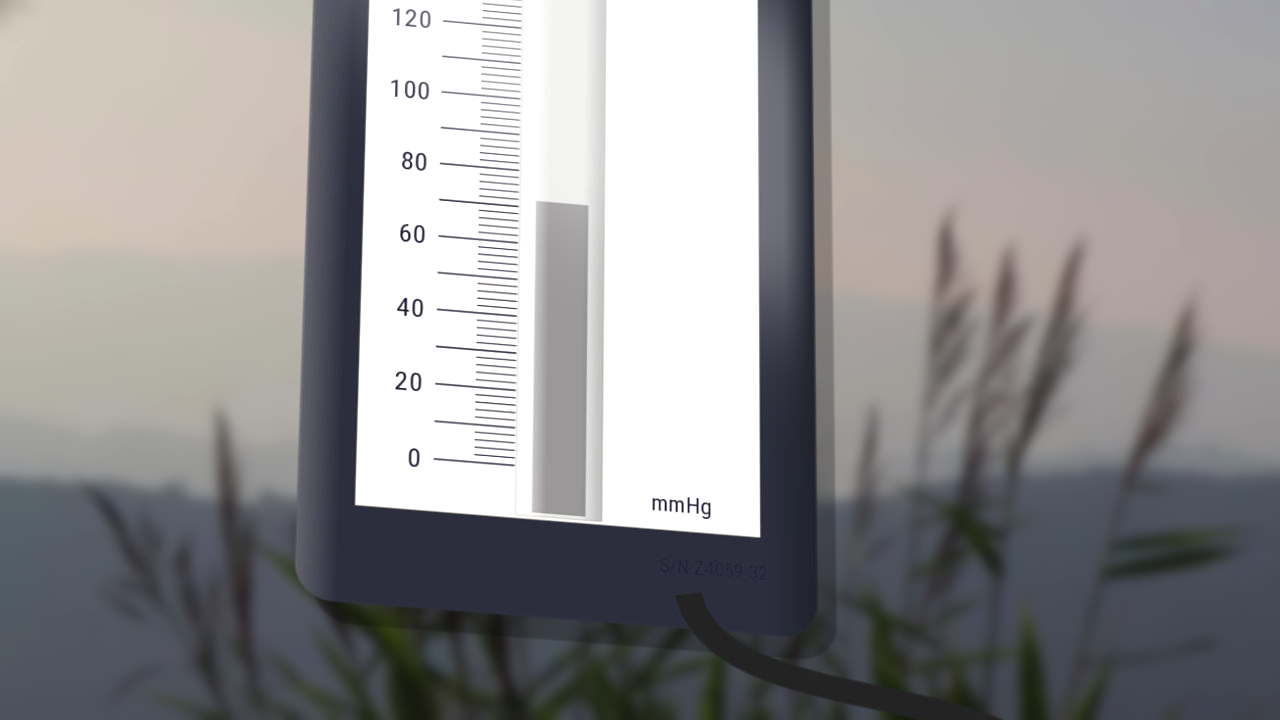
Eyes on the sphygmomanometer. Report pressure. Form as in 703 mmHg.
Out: 72 mmHg
